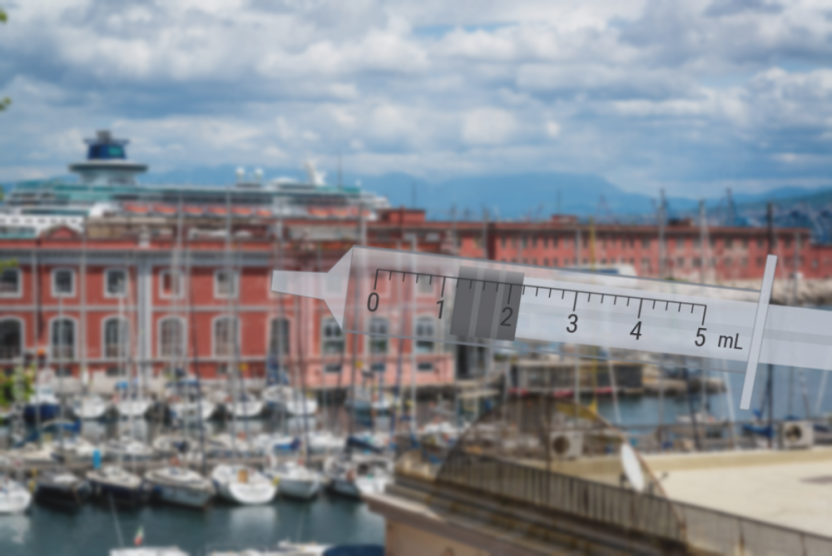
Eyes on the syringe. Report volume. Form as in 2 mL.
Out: 1.2 mL
